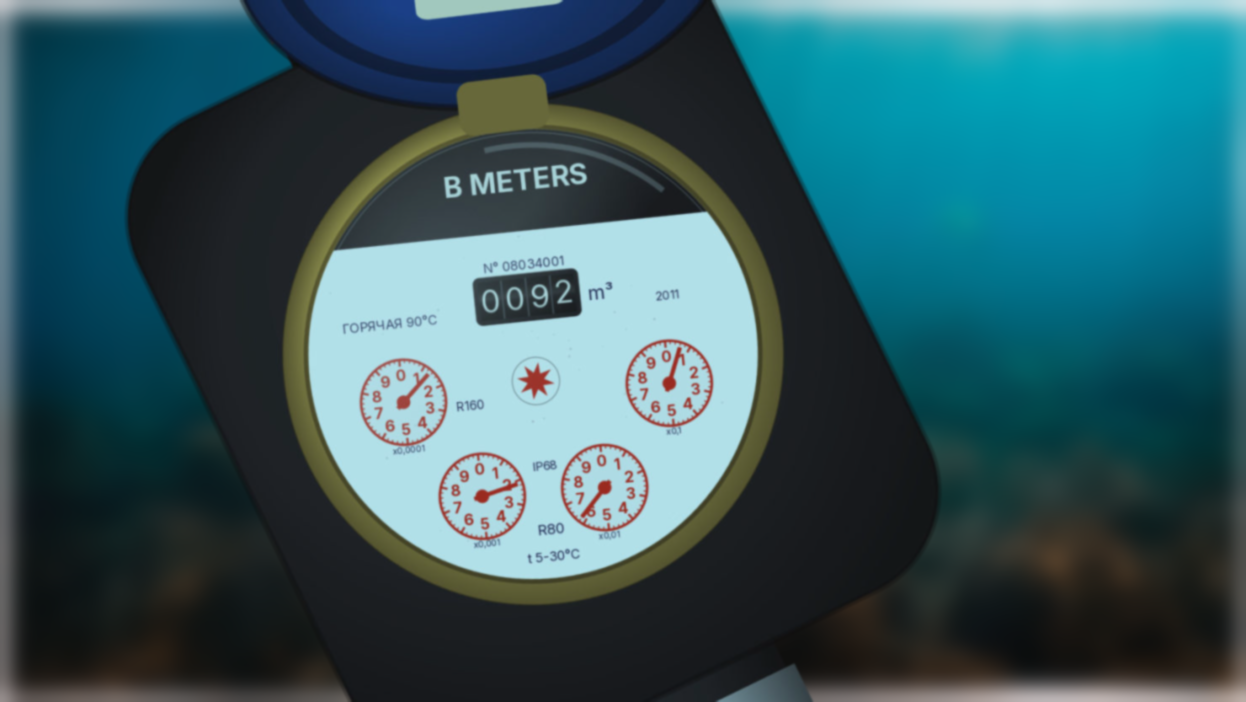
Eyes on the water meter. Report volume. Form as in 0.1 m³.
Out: 92.0621 m³
